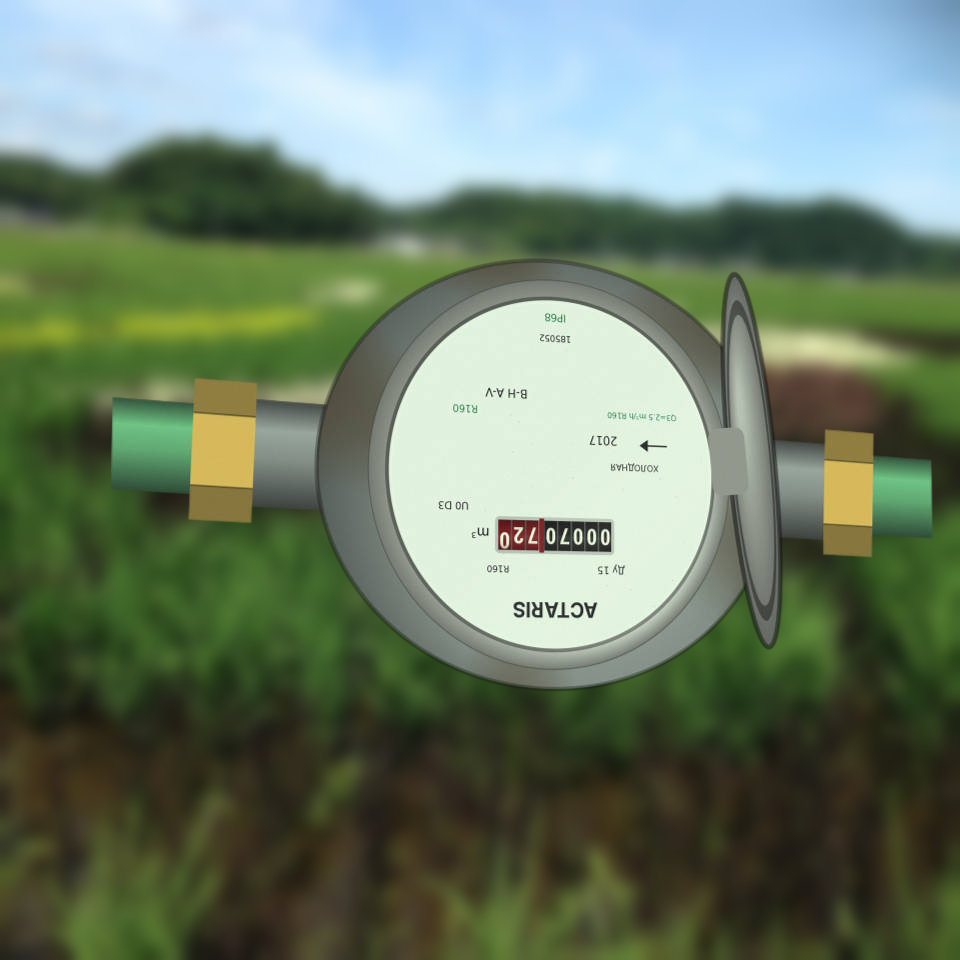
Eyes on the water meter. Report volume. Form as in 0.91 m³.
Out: 70.720 m³
